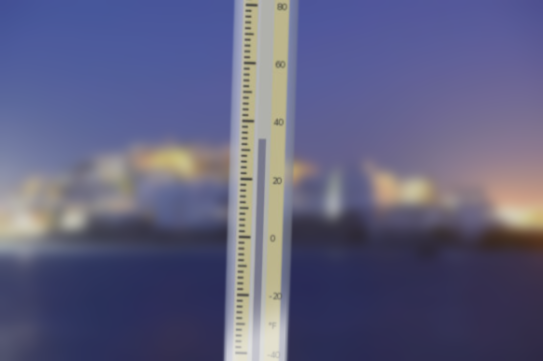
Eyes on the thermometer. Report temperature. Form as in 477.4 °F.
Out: 34 °F
